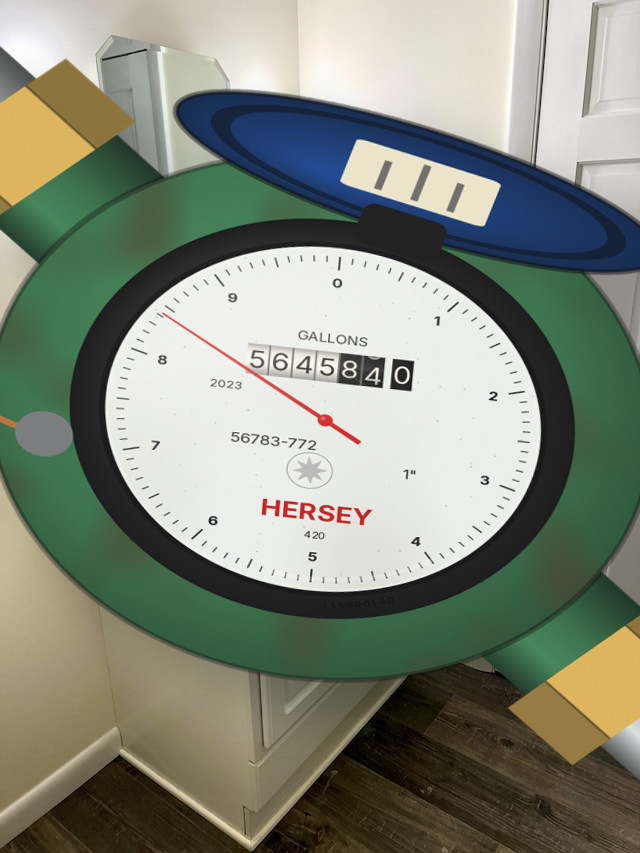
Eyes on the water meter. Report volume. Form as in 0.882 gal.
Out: 5645838.4 gal
